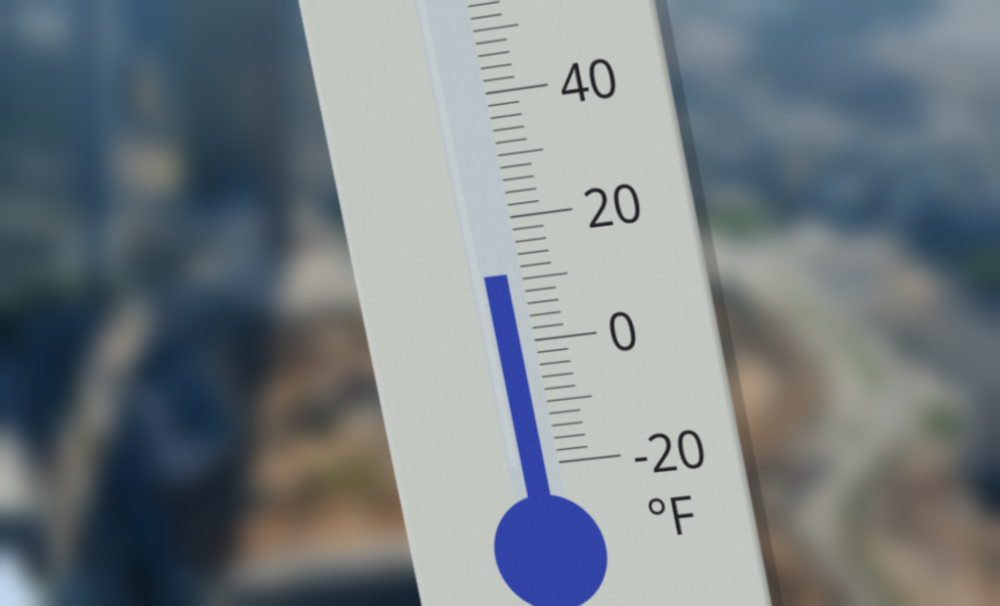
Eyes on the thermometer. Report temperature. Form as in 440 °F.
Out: 11 °F
